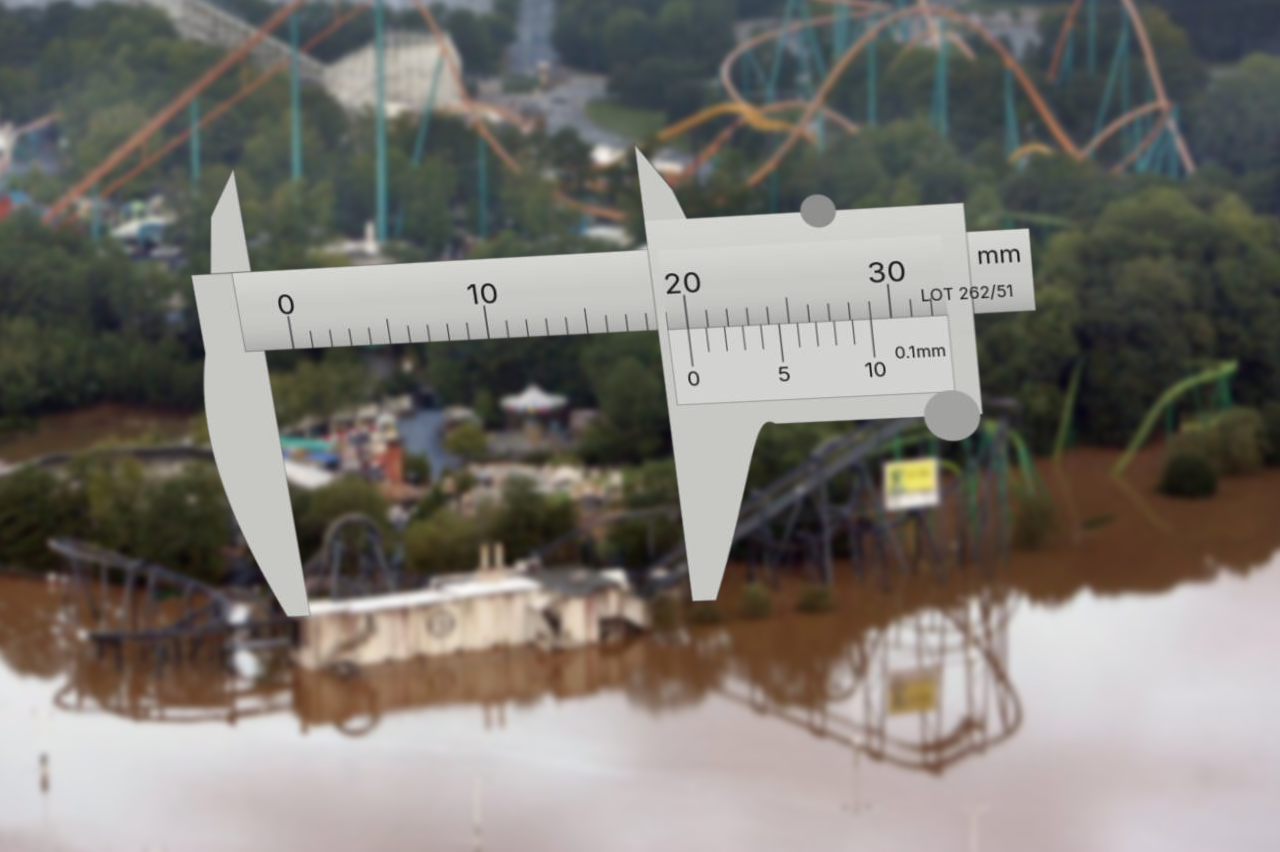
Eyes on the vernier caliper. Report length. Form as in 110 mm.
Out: 20.0 mm
